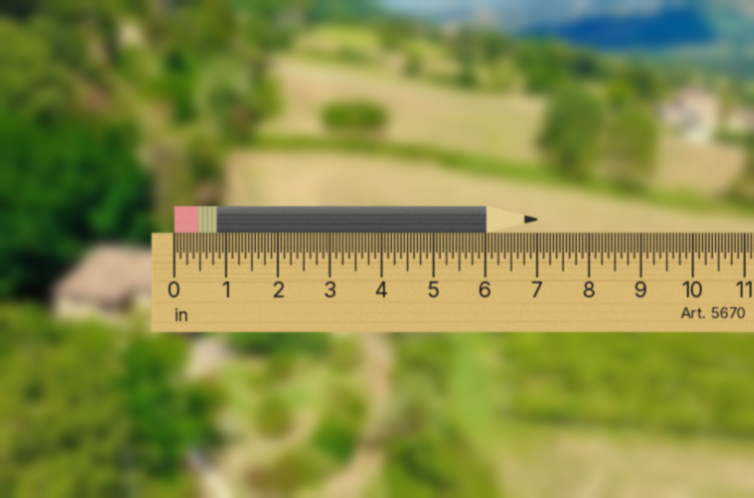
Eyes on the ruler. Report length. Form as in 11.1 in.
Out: 7 in
